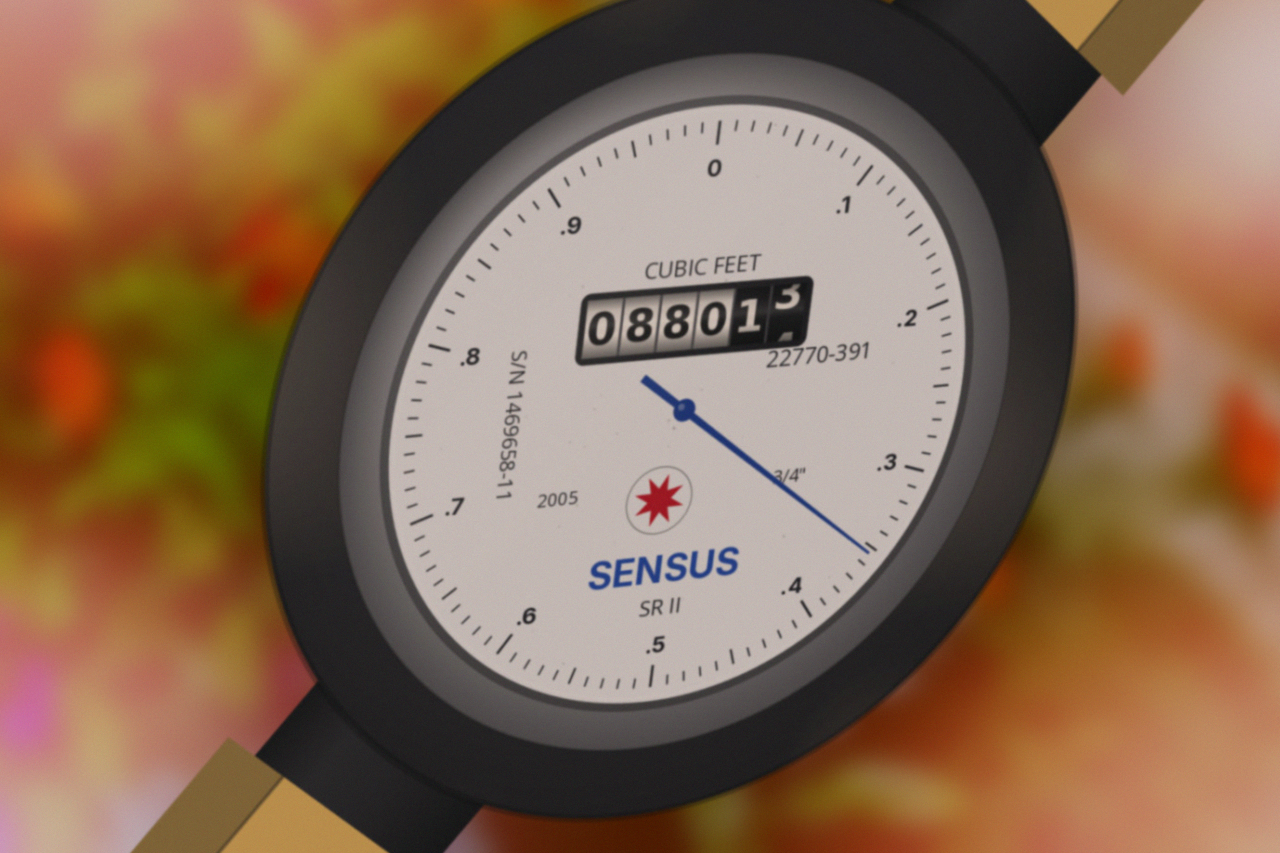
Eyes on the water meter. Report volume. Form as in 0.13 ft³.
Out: 88013.35 ft³
